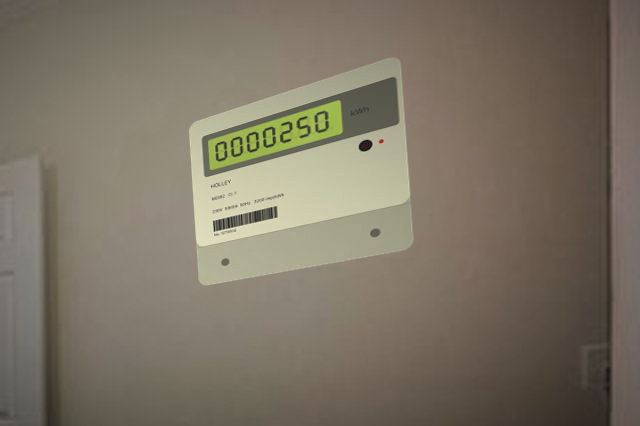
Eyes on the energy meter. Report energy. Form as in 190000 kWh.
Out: 250 kWh
